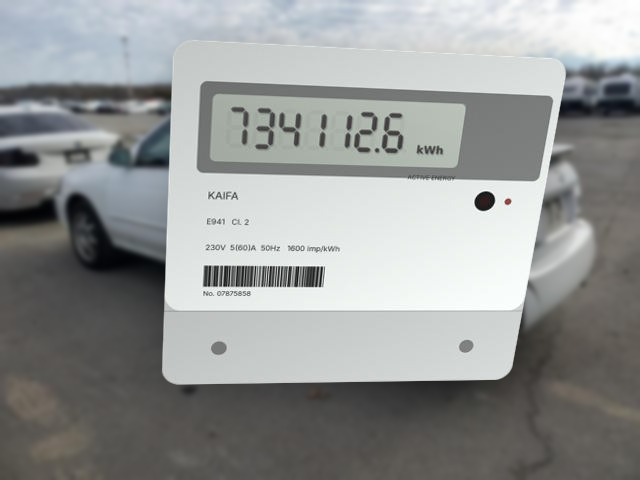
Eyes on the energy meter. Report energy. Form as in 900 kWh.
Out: 734112.6 kWh
